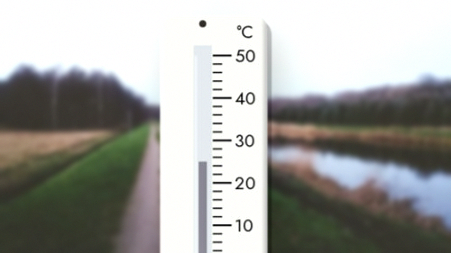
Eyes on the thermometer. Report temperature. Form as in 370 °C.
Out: 25 °C
